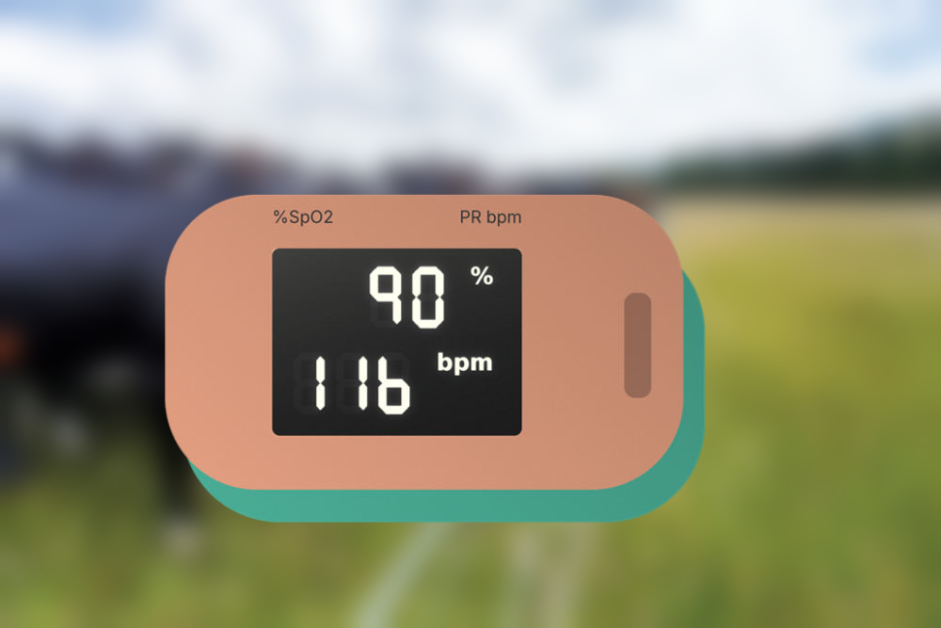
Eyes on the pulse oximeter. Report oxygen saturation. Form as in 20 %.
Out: 90 %
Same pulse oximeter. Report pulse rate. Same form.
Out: 116 bpm
